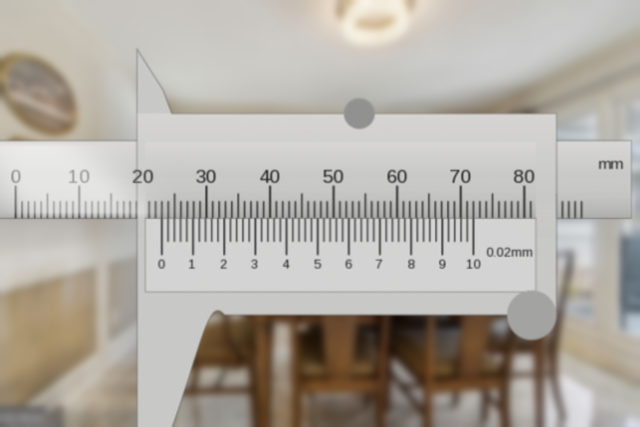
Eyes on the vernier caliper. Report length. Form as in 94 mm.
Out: 23.0 mm
